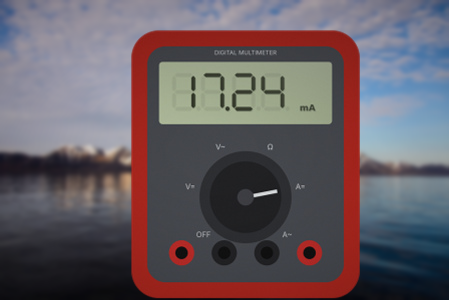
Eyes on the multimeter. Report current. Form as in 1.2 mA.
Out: 17.24 mA
